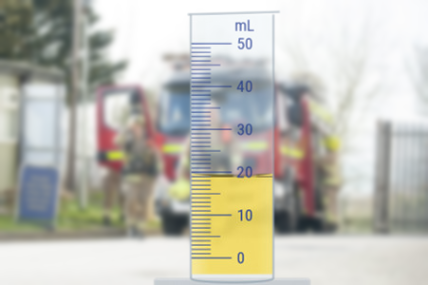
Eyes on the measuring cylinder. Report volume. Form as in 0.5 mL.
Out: 19 mL
